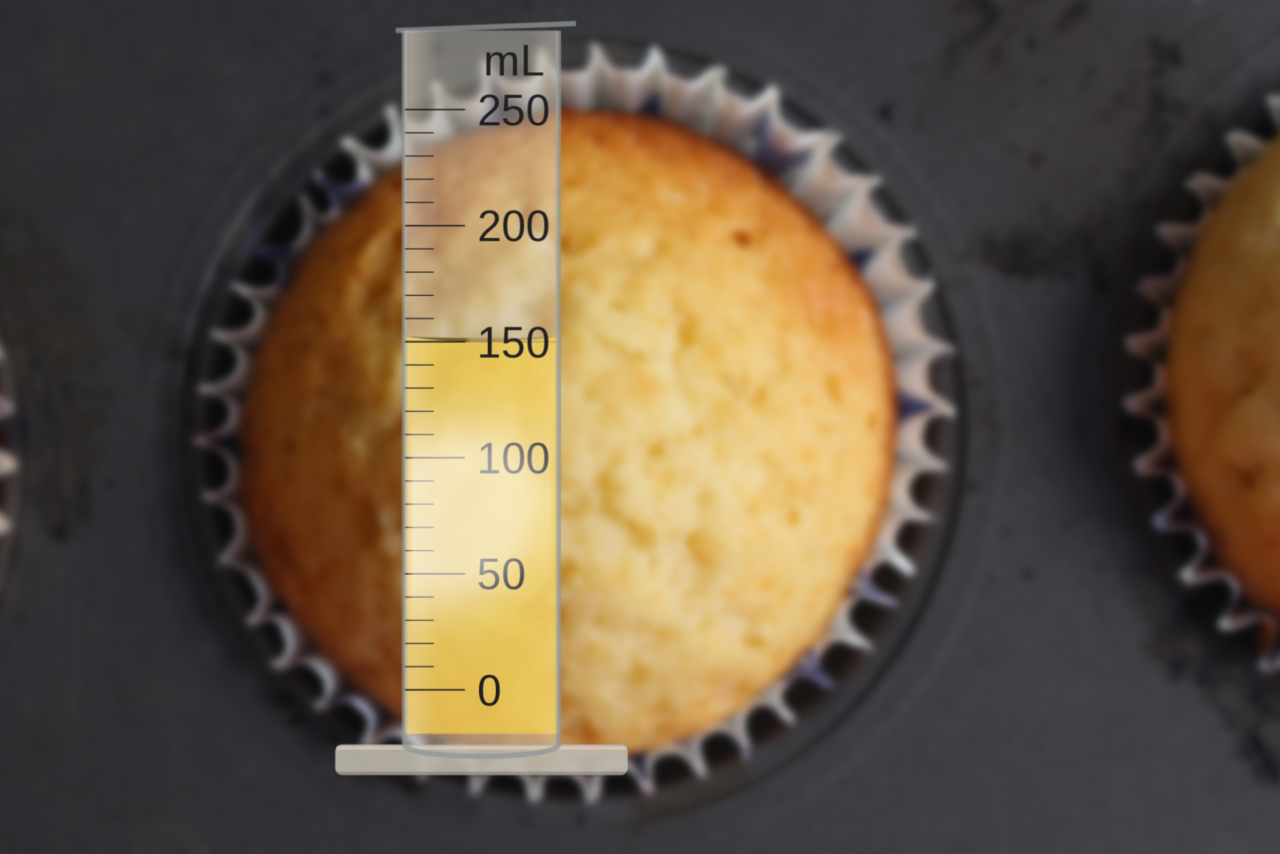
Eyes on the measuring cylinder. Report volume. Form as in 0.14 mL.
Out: 150 mL
